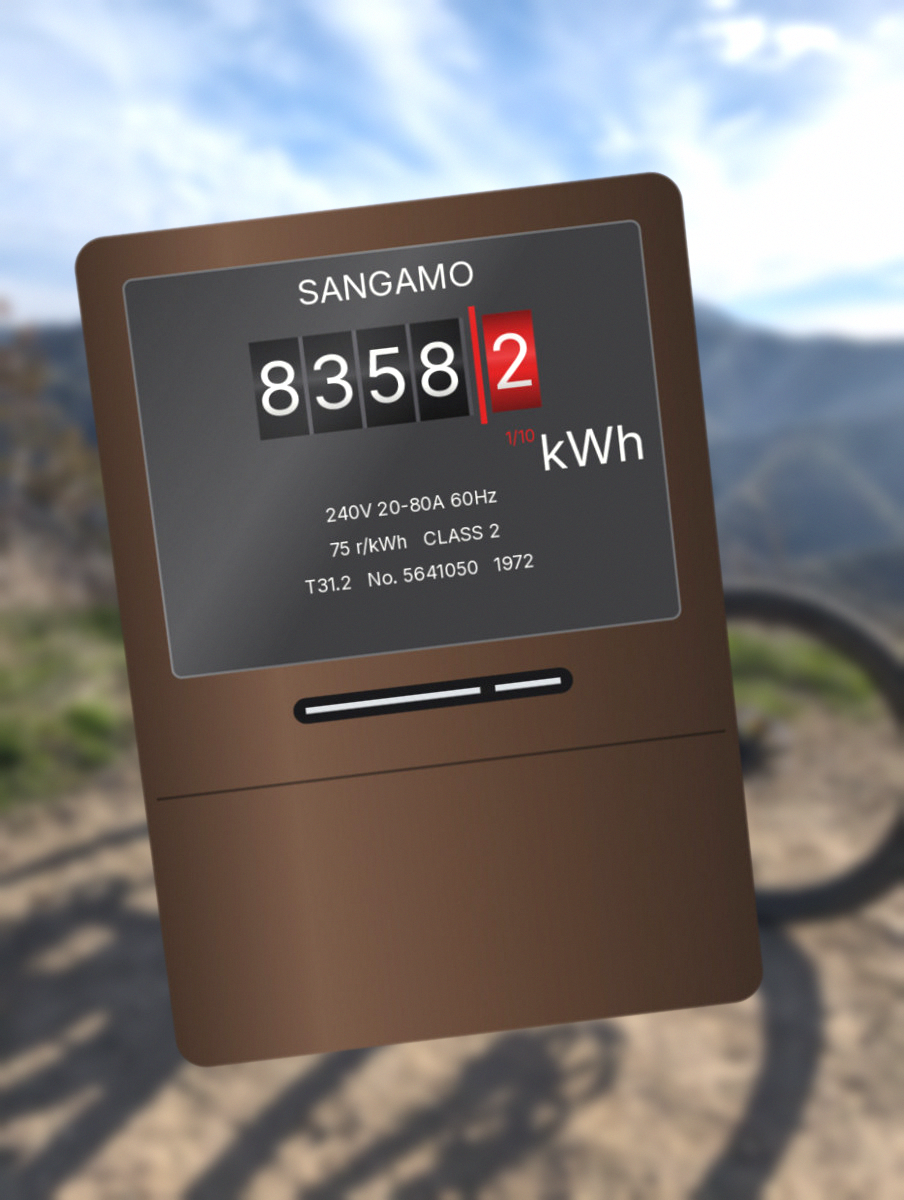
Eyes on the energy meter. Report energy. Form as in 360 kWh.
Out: 8358.2 kWh
